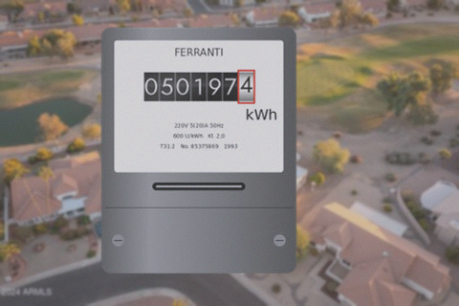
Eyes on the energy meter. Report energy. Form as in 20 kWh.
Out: 50197.4 kWh
